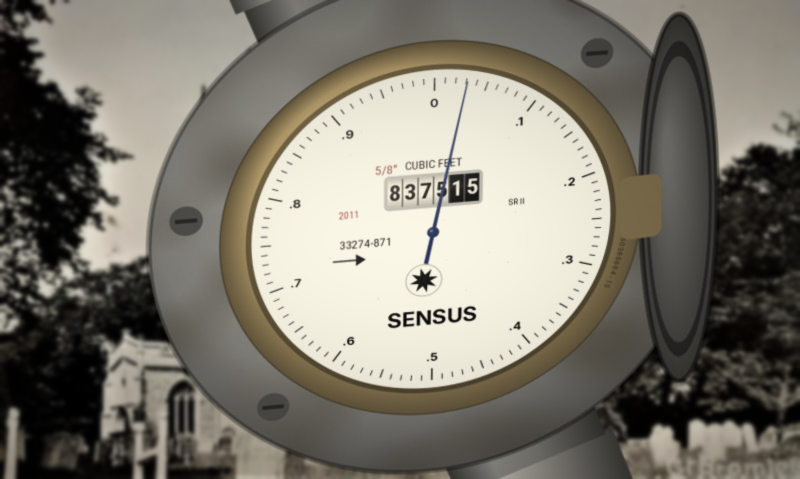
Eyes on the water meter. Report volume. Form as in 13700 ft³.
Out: 837515.03 ft³
